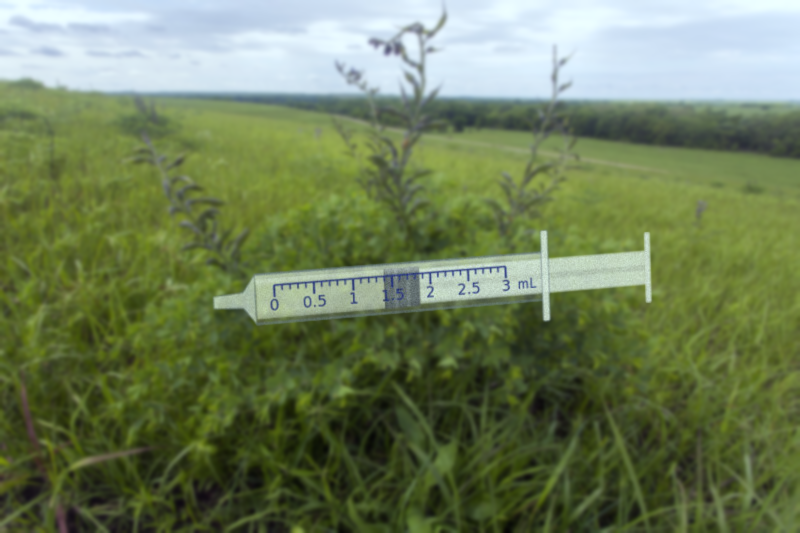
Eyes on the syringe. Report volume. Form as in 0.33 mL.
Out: 1.4 mL
